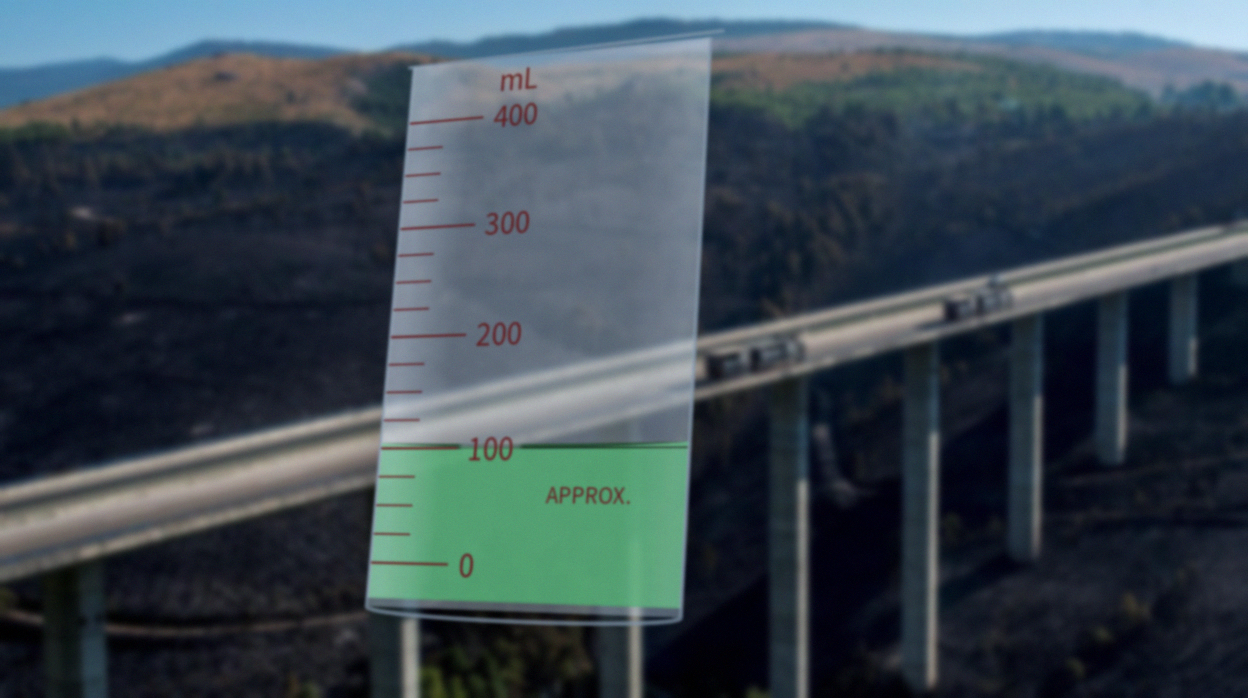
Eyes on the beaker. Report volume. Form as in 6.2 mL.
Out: 100 mL
